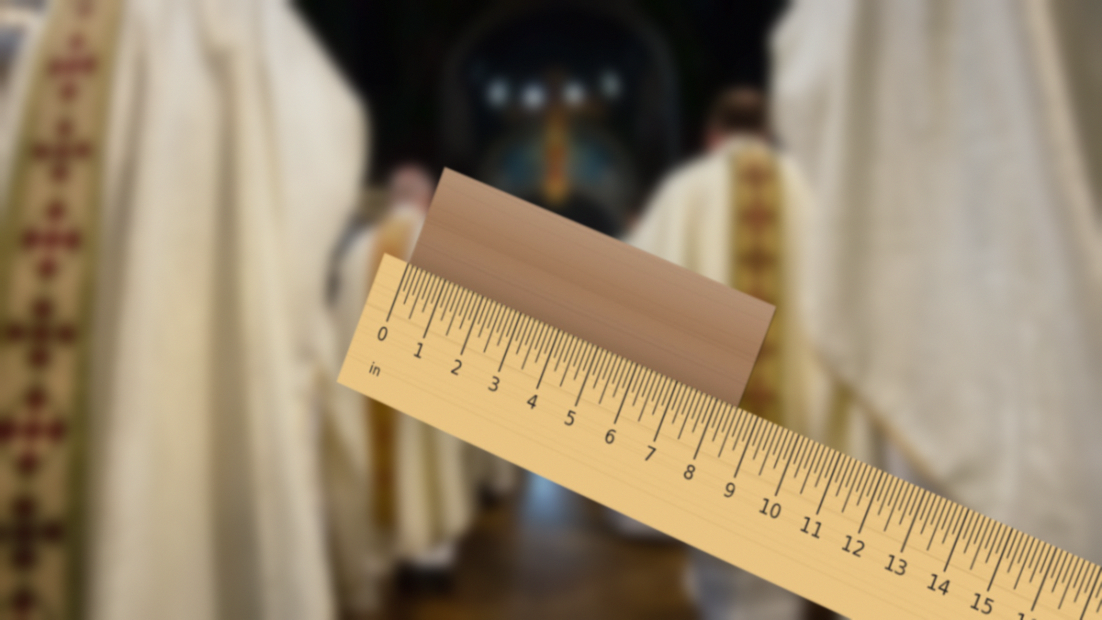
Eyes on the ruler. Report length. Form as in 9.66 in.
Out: 8.5 in
